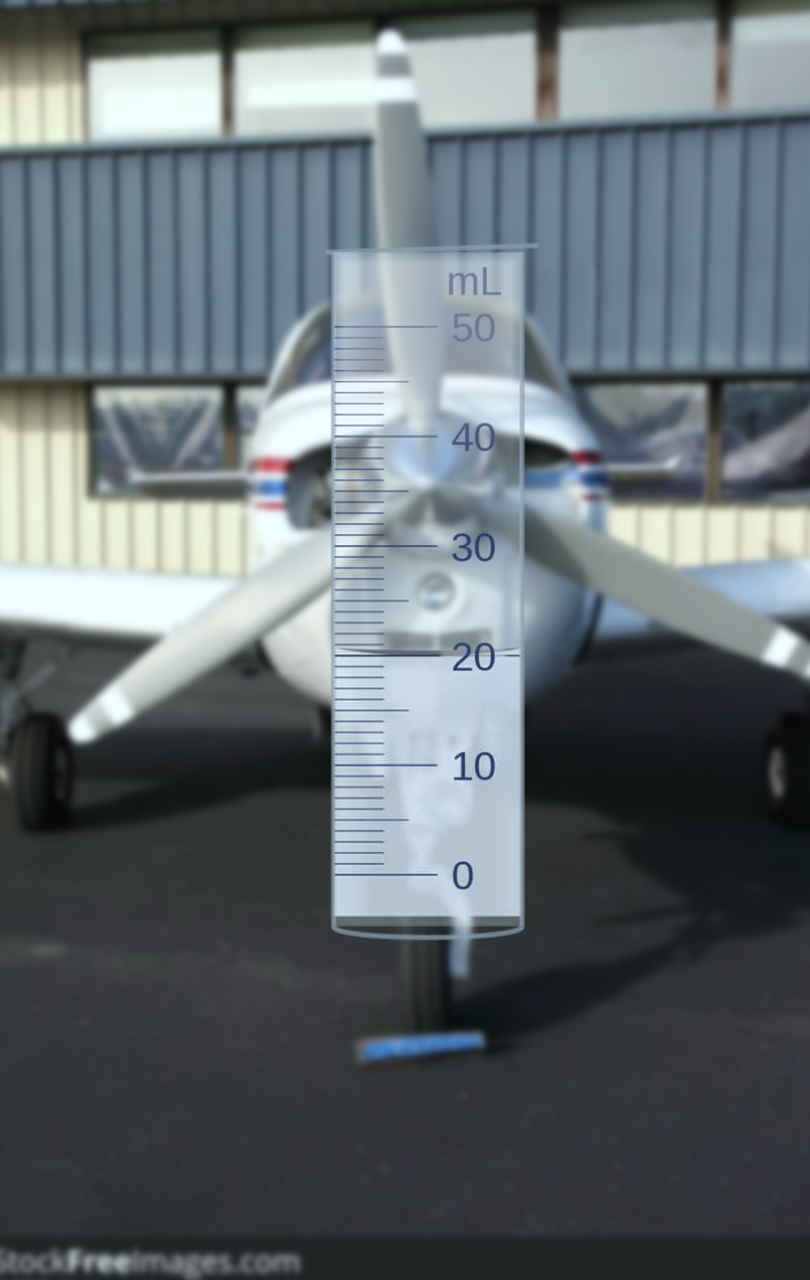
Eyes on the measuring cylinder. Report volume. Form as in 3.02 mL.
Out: 20 mL
